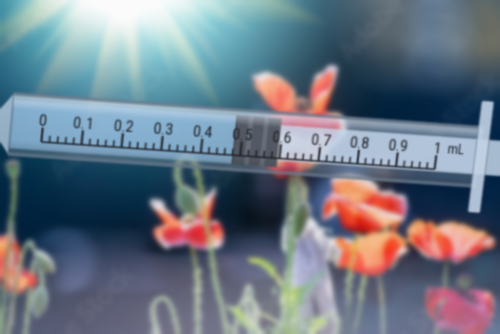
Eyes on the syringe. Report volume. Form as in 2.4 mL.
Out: 0.48 mL
